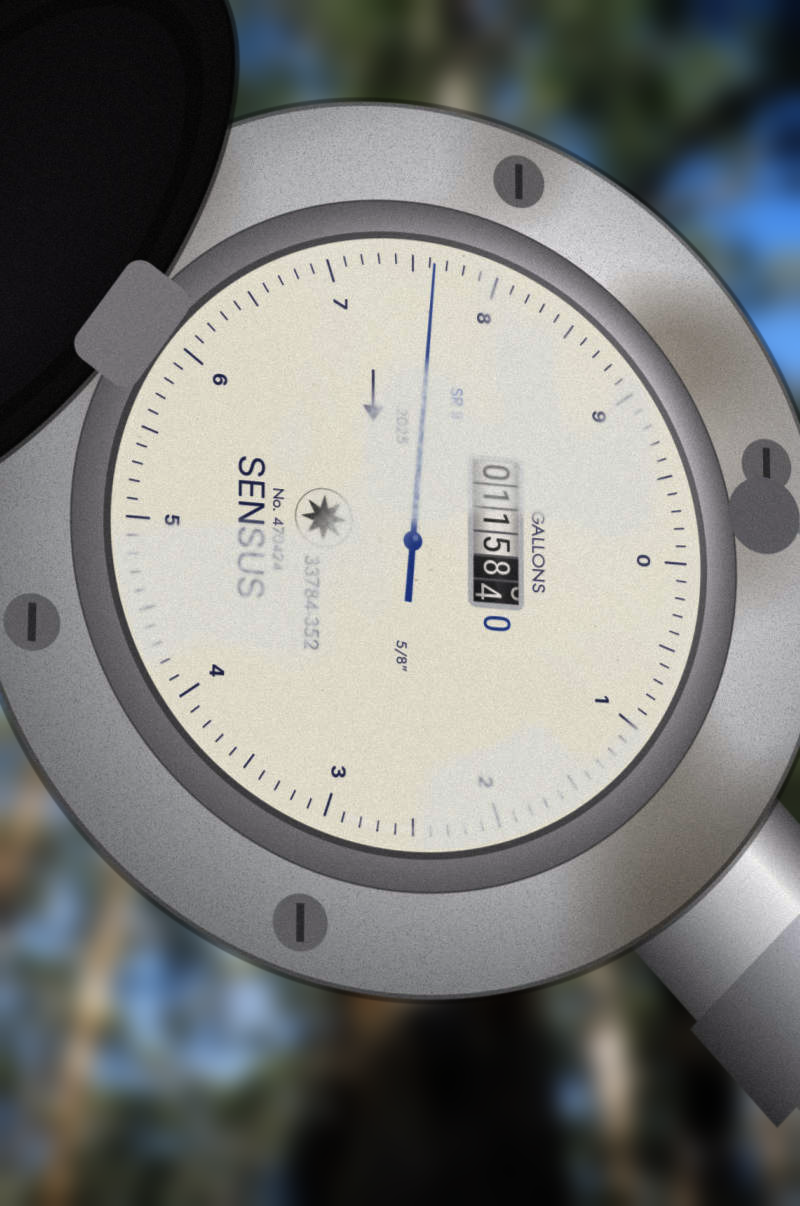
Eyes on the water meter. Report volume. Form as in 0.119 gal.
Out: 115837.6 gal
